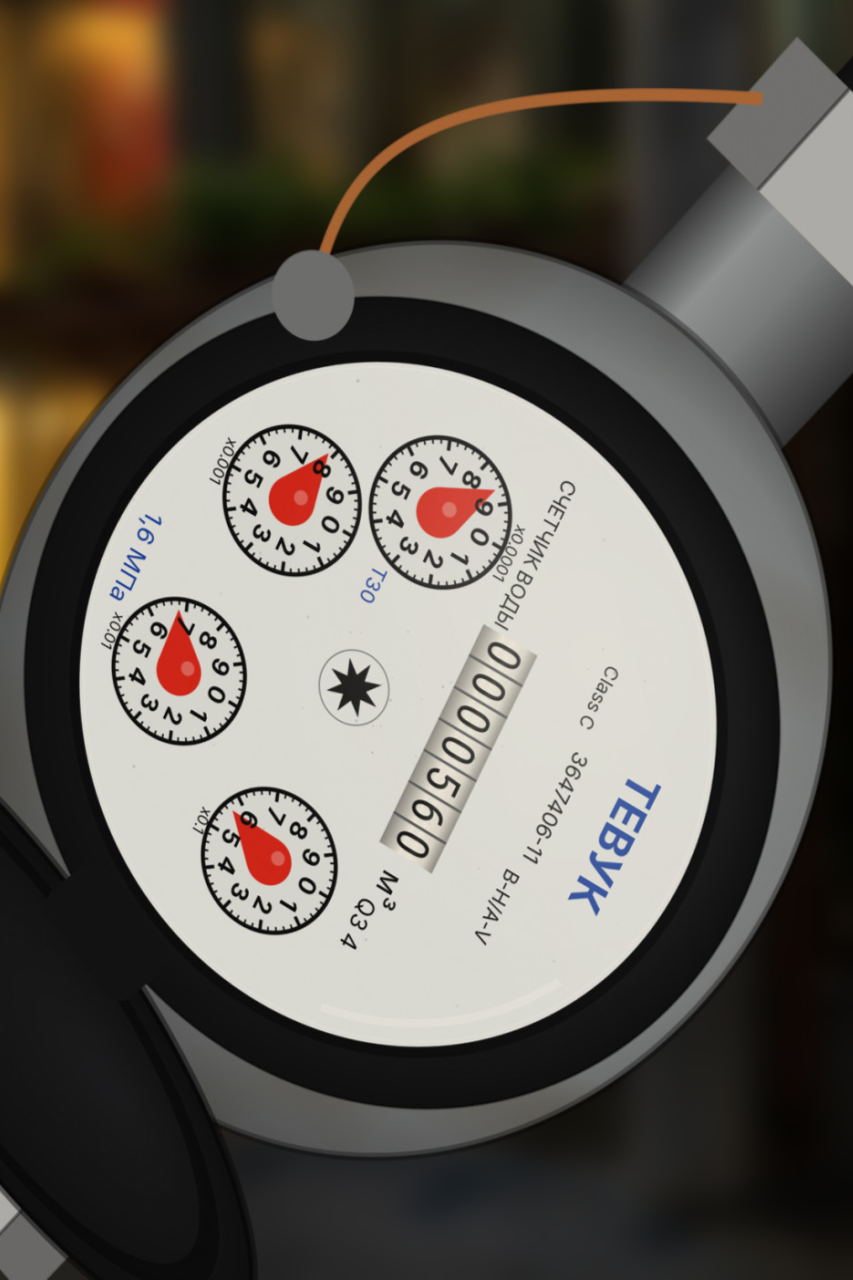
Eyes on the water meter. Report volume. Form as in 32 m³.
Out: 560.5678 m³
